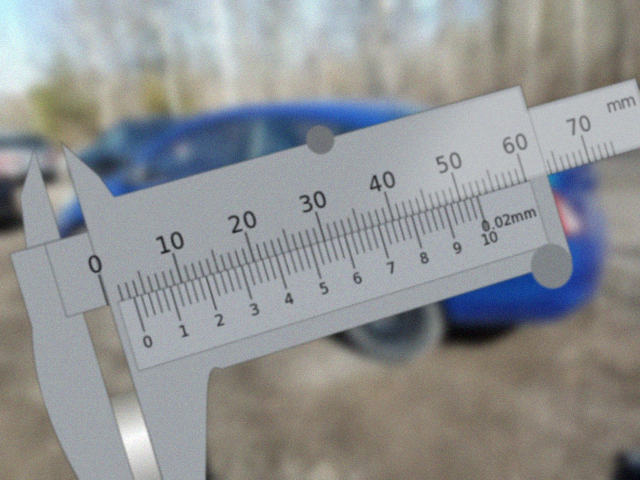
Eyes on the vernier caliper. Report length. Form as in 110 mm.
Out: 3.5 mm
